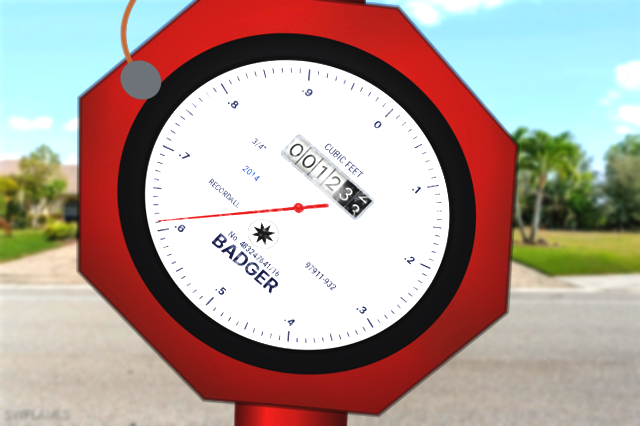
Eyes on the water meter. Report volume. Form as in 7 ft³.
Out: 1232.61 ft³
